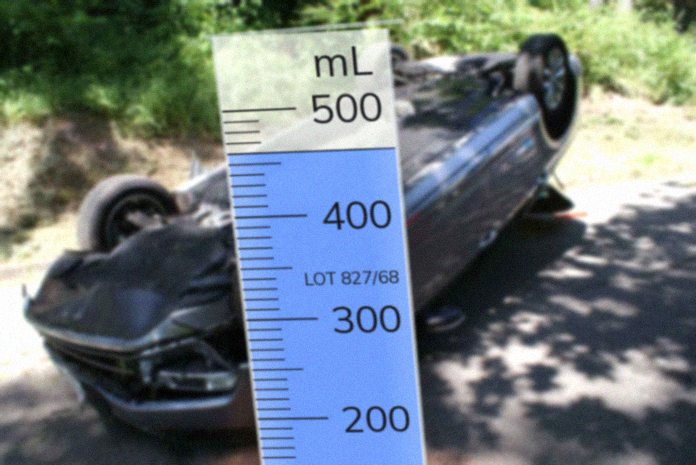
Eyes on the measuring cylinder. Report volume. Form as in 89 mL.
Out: 460 mL
